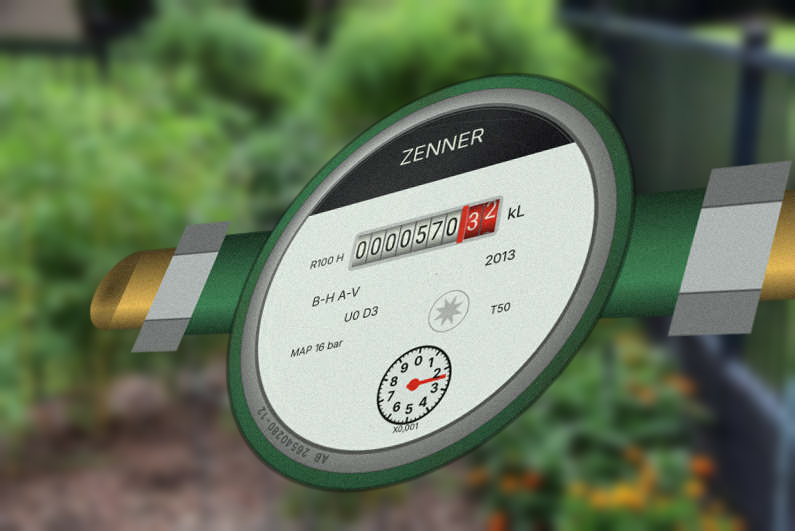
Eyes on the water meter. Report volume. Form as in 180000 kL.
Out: 570.322 kL
